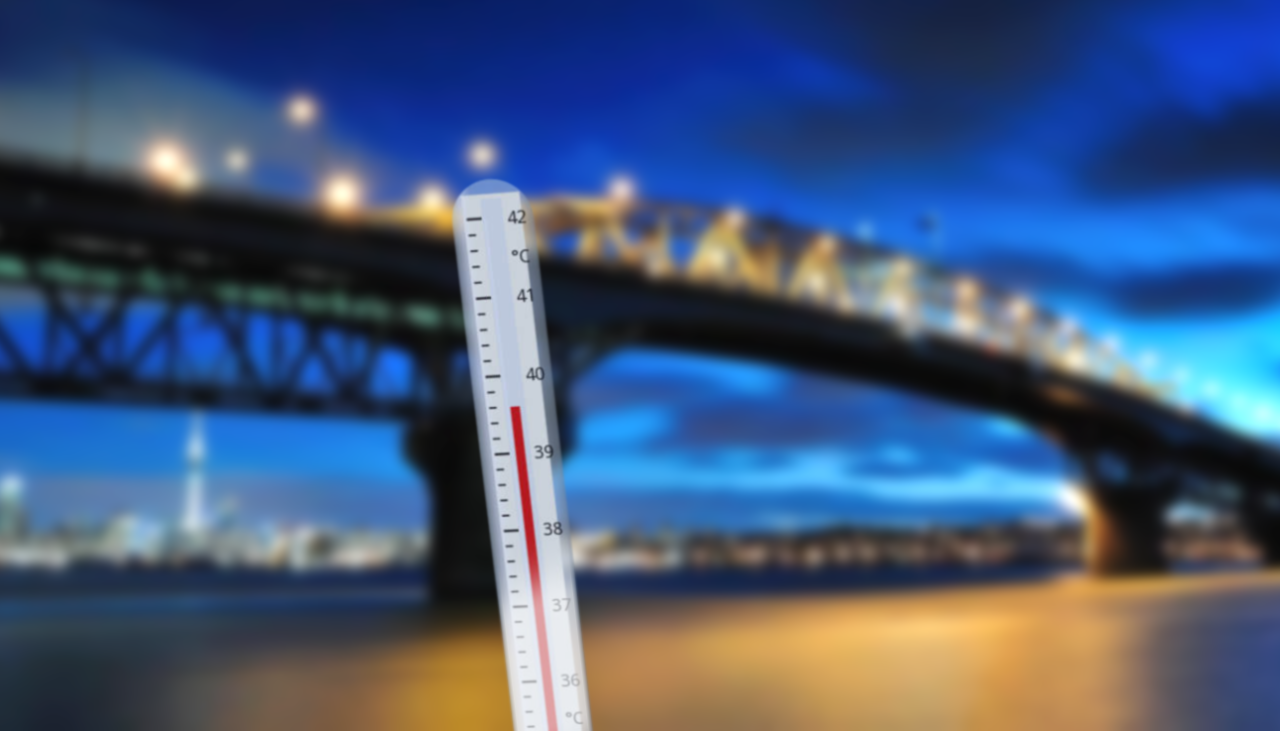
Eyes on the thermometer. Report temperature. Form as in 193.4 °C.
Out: 39.6 °C
